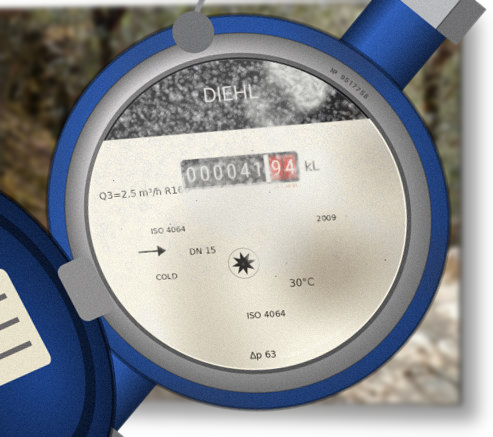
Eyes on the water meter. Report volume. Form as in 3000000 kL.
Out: 41.94 kL
